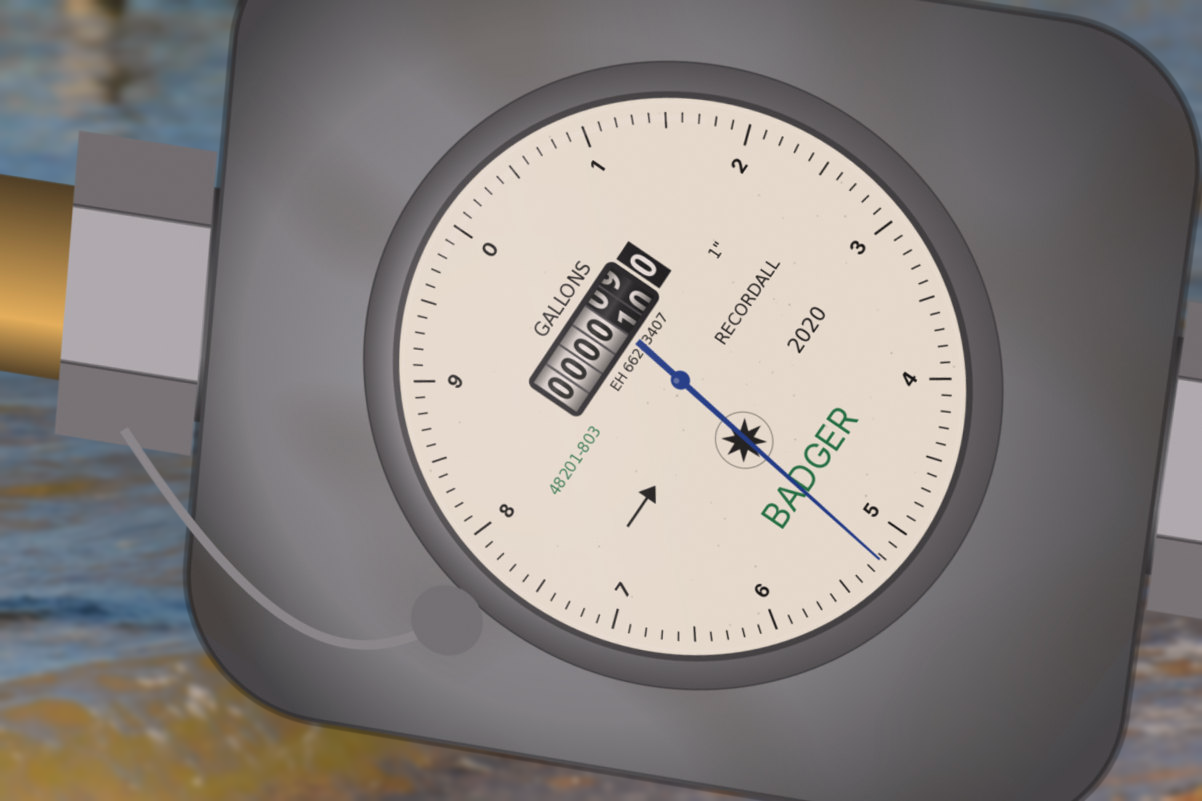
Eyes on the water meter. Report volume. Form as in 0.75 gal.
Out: 95.2 gal
